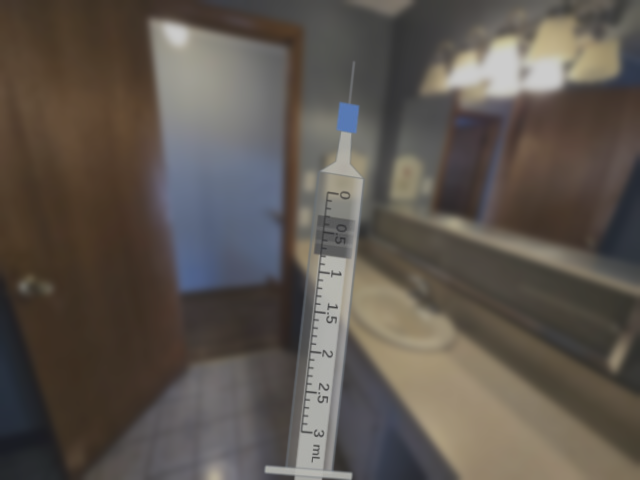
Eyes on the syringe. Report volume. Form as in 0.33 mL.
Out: 0.3 mL
